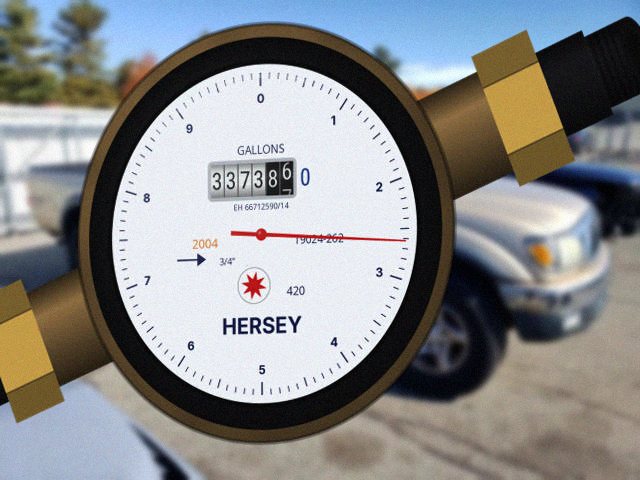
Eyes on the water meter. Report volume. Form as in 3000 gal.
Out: 3373862.6 gal
